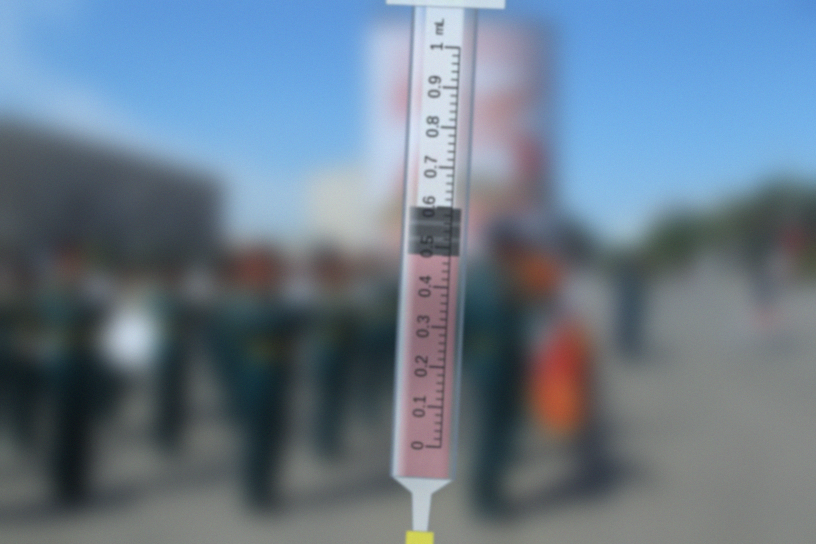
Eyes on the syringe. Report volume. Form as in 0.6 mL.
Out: 0.48 mL
